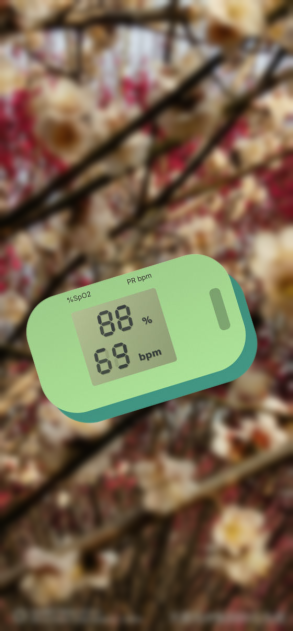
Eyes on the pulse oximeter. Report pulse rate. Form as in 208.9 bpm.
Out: 69 bpm
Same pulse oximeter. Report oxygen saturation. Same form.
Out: 88 %
